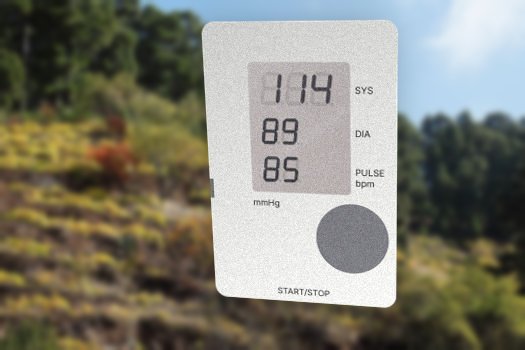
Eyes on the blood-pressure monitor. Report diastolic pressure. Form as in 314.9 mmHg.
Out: 89 mmHg
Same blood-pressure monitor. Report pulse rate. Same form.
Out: 85 bpm
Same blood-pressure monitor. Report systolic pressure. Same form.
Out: 114 mmHg
